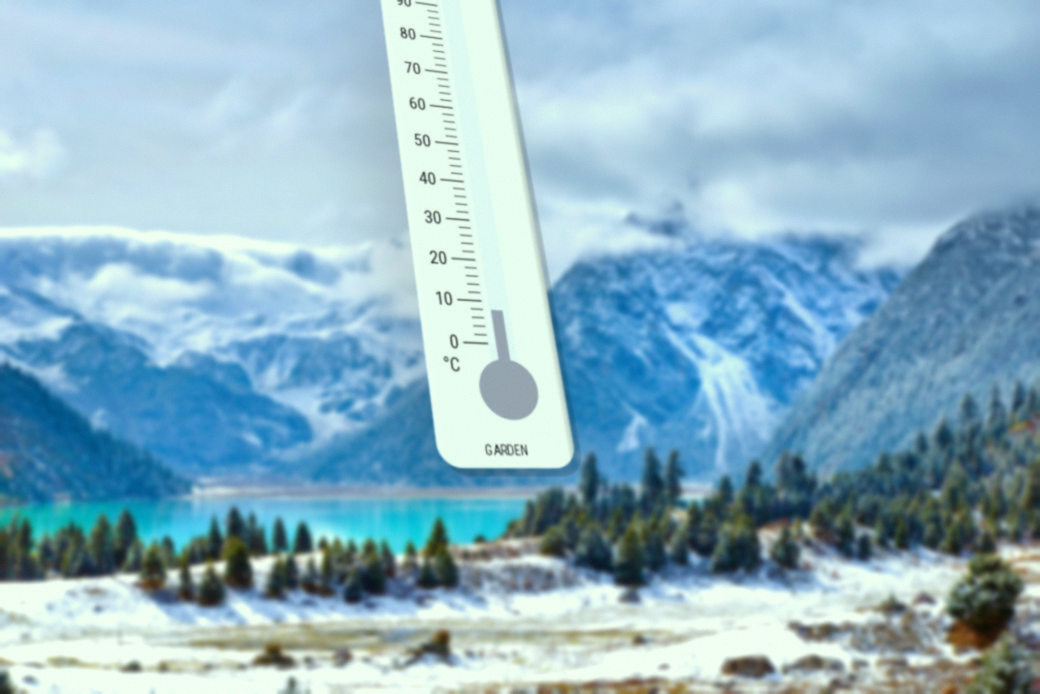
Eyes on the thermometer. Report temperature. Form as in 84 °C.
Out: 8 °C
